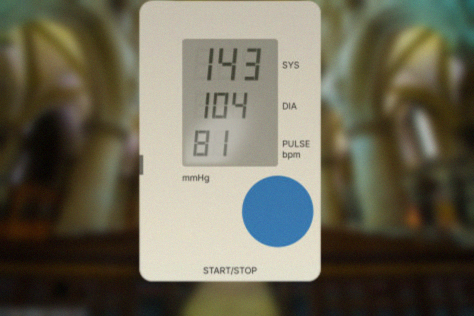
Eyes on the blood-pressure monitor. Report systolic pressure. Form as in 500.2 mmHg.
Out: 143 mmHg
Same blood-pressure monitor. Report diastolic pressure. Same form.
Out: 104 mmHg
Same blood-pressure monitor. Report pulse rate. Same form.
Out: 81 bpm
